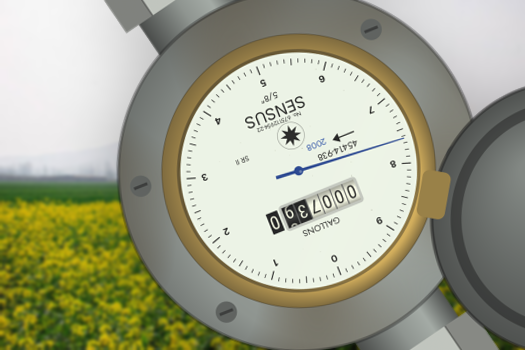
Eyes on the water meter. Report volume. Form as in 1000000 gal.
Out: 7387.6 gal
